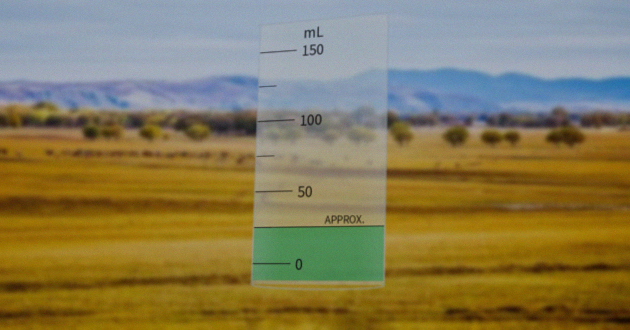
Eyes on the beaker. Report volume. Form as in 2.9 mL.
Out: 25 mL
